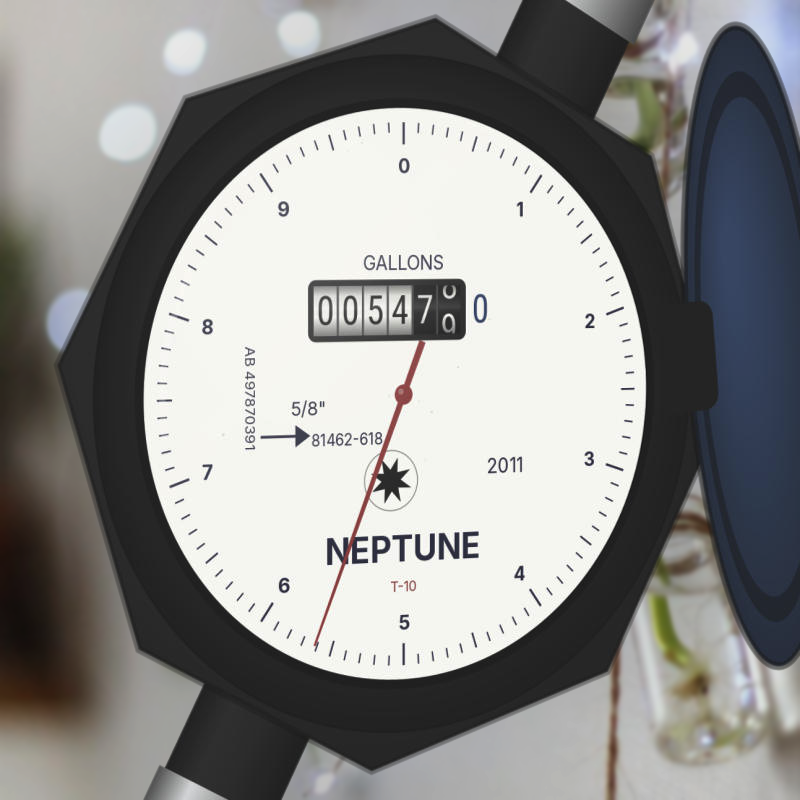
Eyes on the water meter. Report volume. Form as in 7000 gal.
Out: 54785.6 gal
